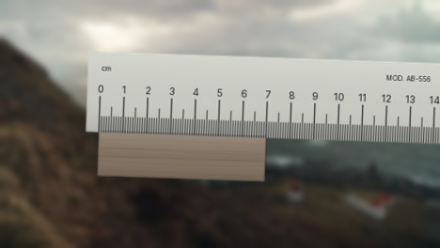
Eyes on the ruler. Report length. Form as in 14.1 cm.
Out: 7 cm
